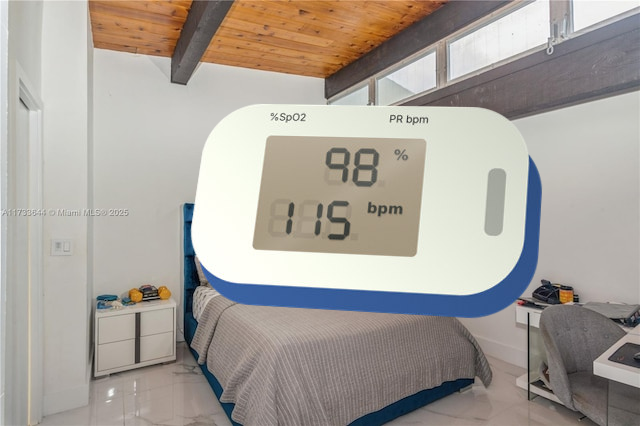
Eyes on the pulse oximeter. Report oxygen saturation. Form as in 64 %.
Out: 98 %
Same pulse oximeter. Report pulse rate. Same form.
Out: 115 bpm
